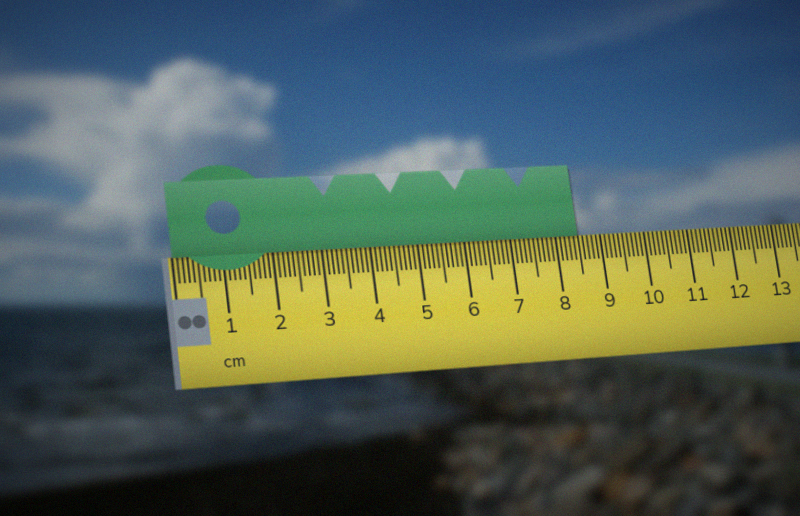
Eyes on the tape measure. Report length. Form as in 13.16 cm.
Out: 8.5 cm
